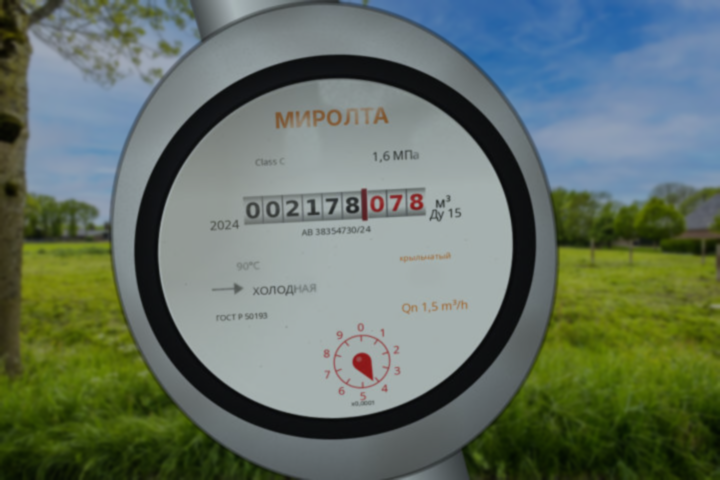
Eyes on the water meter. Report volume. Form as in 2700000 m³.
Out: 2178.0784 m³
